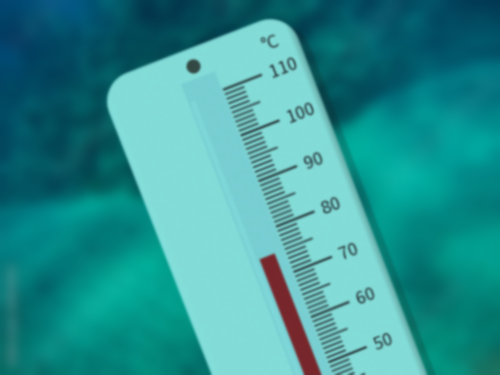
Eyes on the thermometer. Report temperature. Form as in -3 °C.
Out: 75 °C
